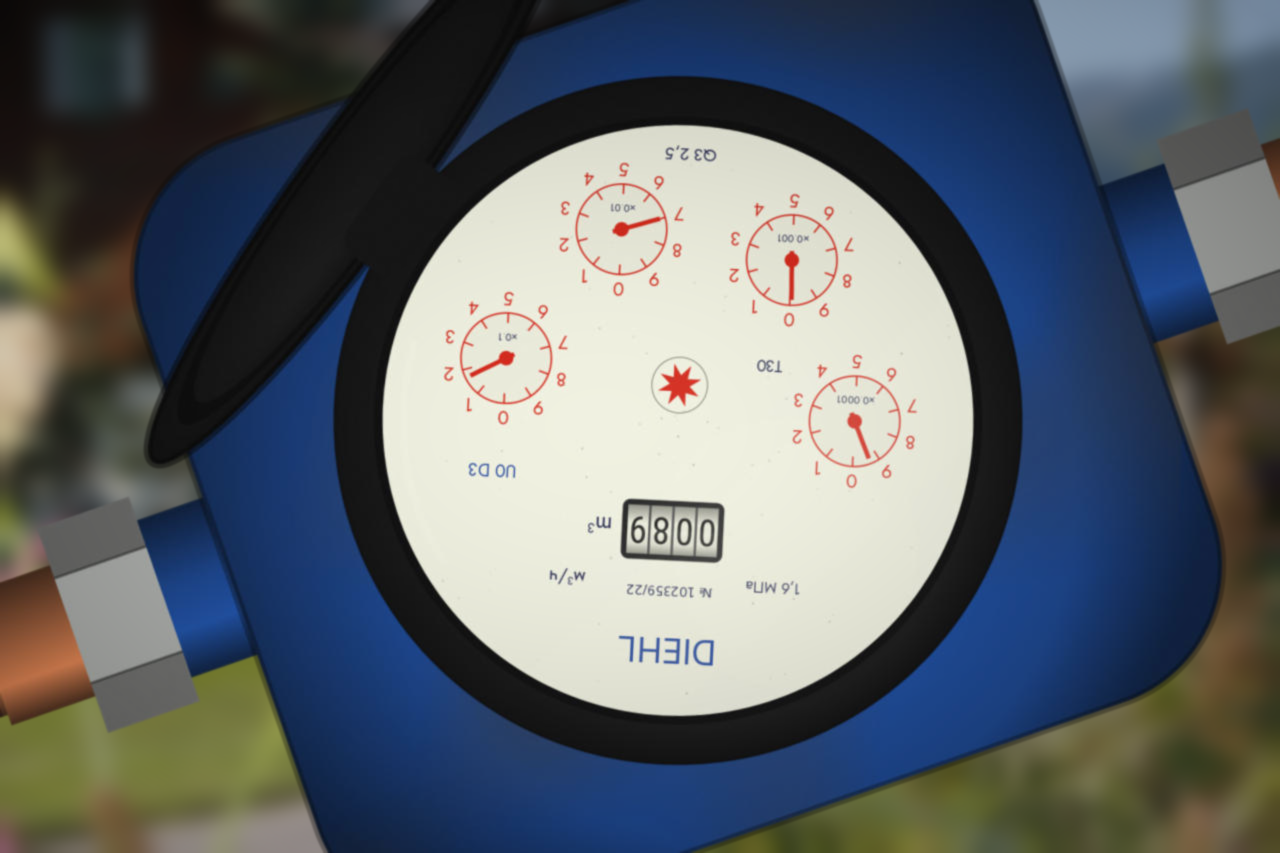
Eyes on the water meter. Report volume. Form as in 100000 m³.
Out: 89.1699 m³
